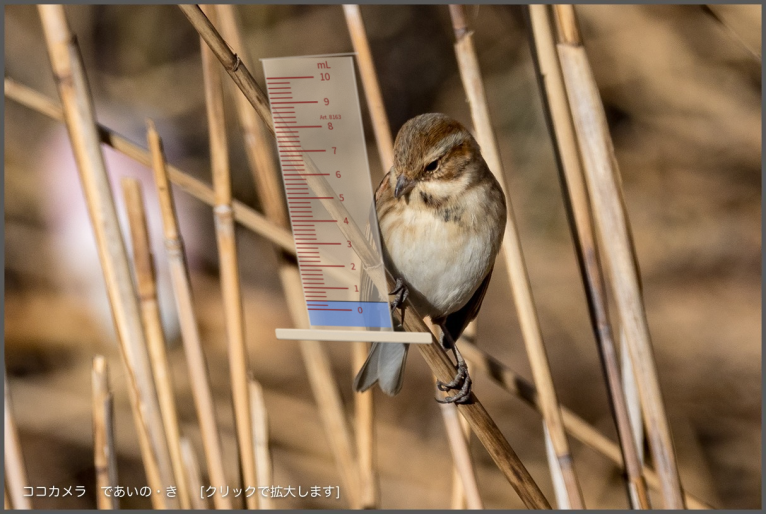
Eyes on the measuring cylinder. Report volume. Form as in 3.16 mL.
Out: 0.4 mL
